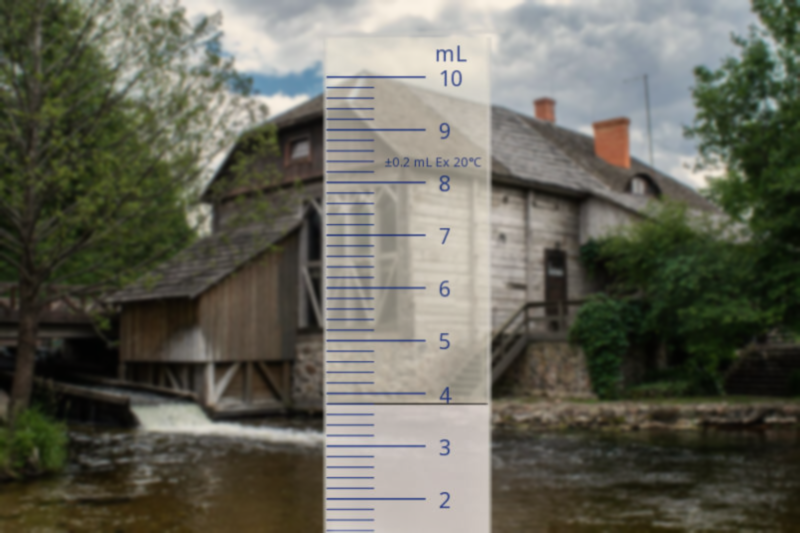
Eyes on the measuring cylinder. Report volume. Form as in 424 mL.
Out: 3.8 mL
